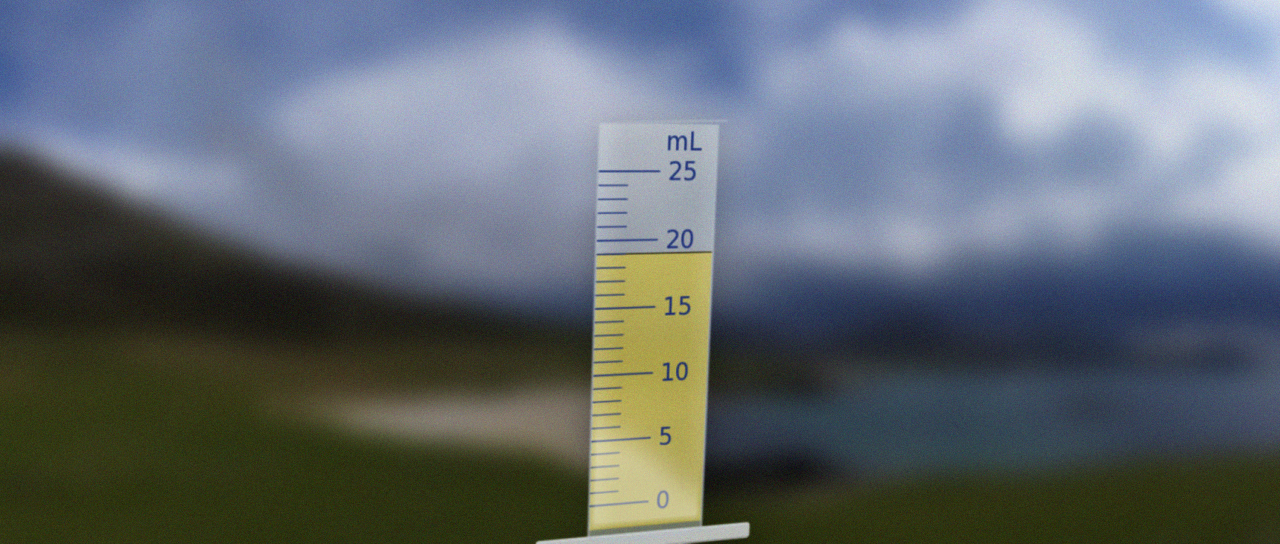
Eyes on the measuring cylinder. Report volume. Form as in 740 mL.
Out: 19 mL
